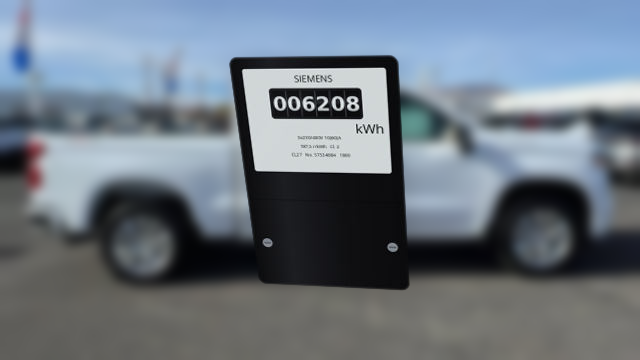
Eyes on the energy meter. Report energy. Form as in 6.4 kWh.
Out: 6208 kWh
